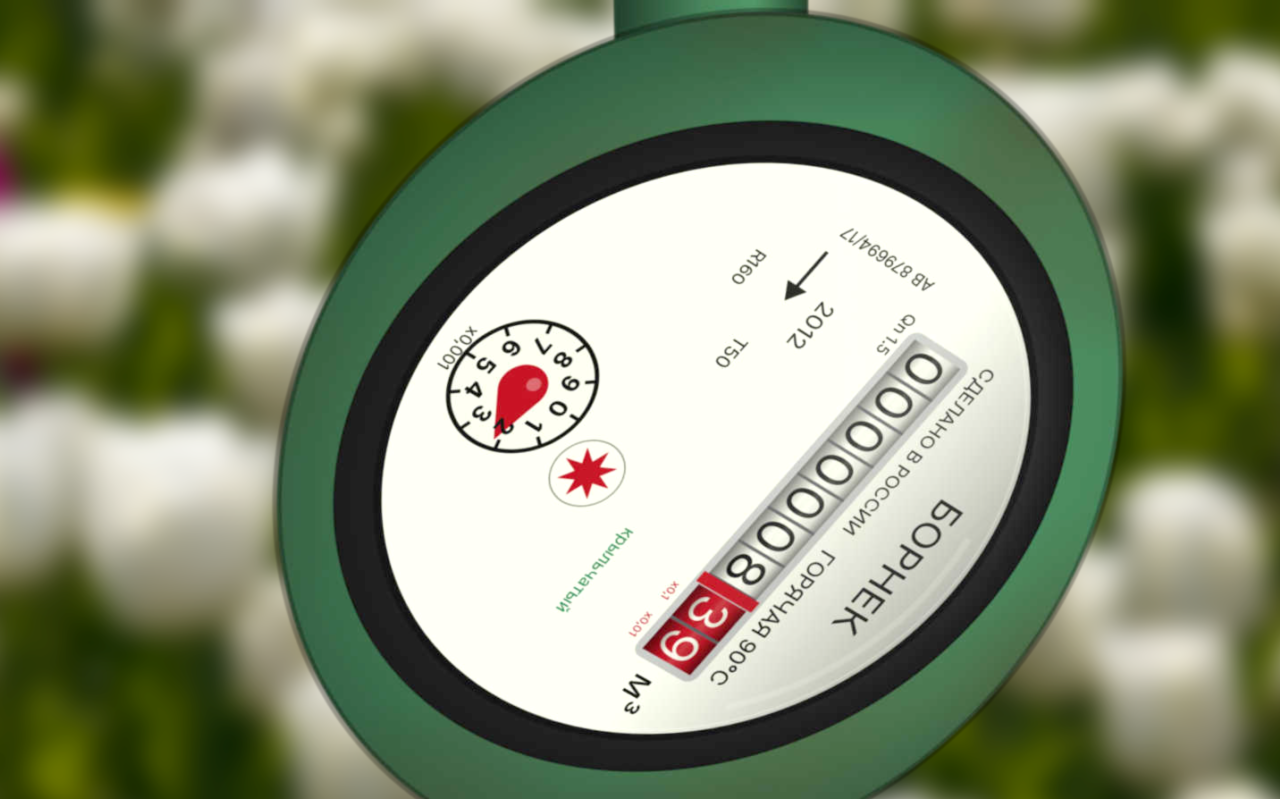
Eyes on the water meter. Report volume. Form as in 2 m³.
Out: 8.392 m³
